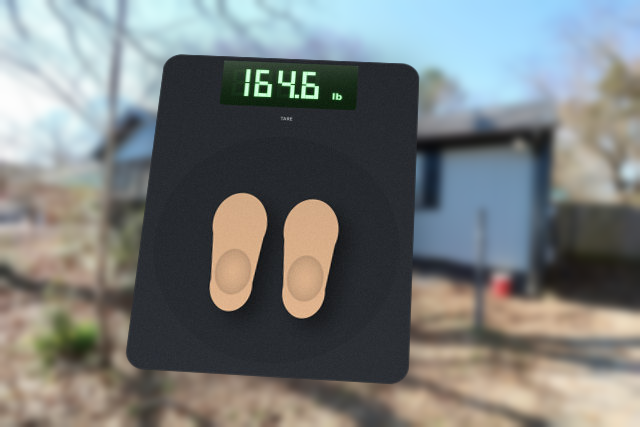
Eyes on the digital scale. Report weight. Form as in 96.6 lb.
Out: 164.6 lb
